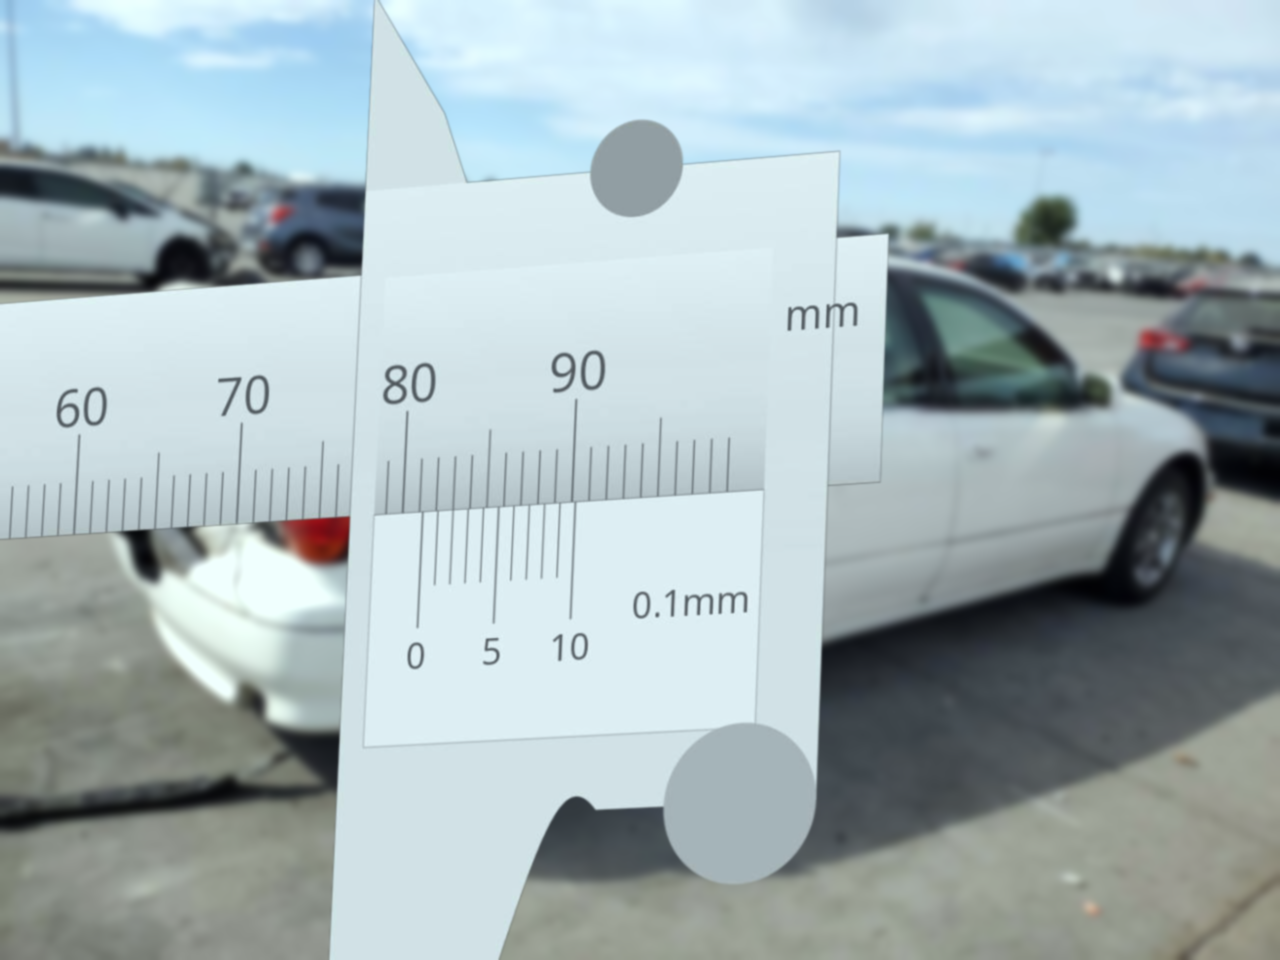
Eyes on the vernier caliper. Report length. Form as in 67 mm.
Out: 81.2 mm
